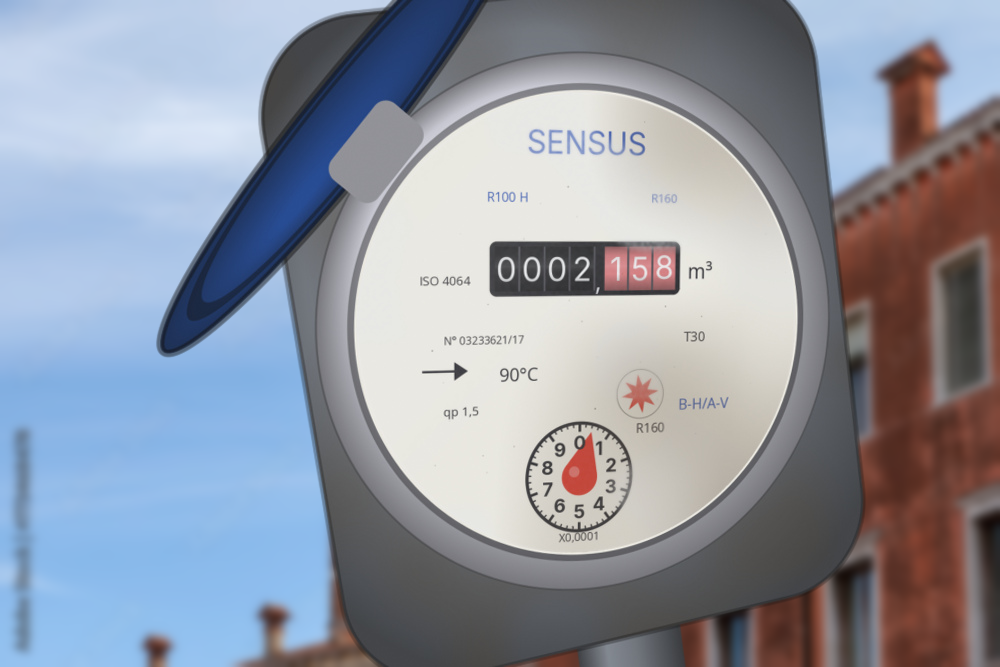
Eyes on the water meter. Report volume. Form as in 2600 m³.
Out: 2.1580 m³
